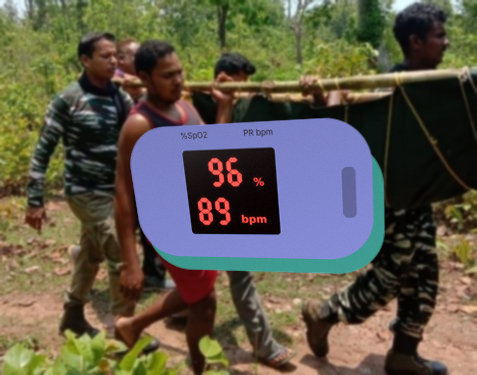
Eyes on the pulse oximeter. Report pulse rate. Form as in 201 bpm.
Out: 89 bpm
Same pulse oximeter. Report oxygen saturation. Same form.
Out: 96 %
